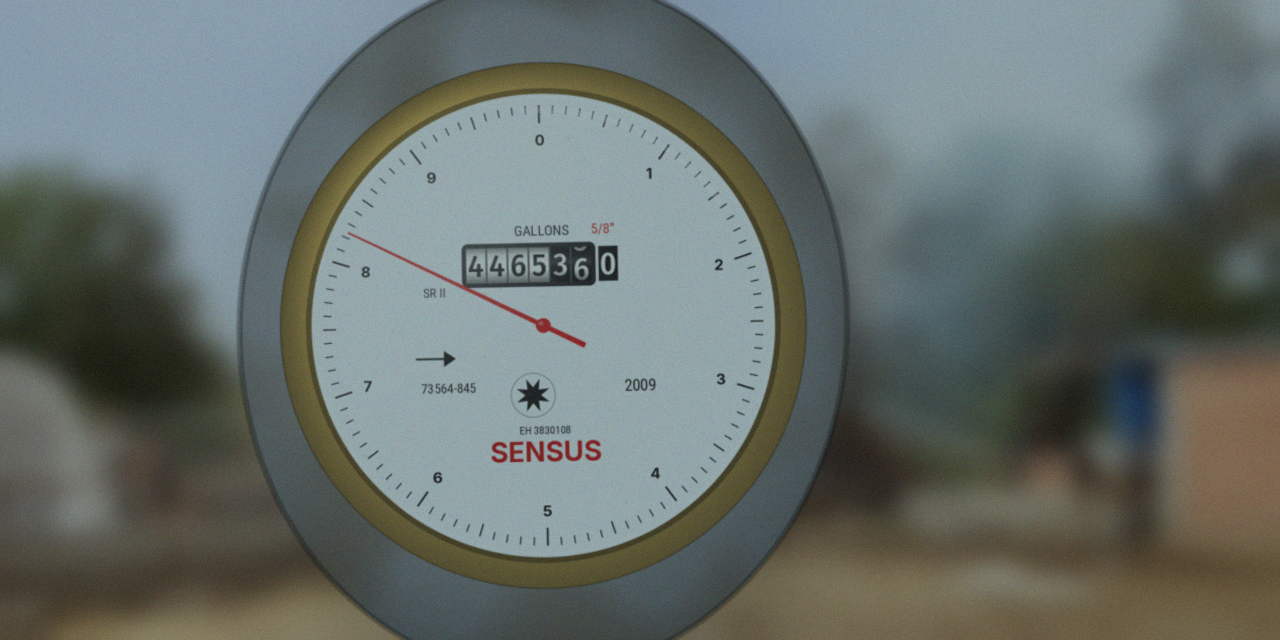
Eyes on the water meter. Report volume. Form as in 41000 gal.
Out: 4465358.2 gal
